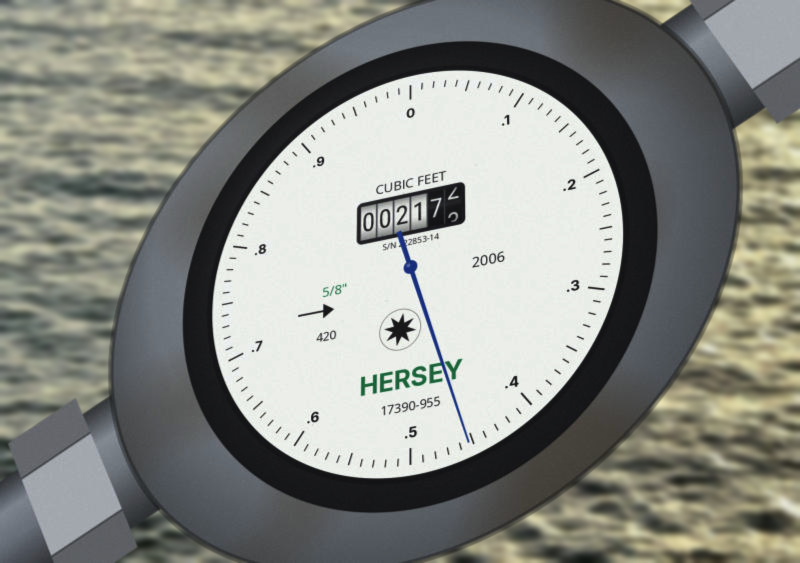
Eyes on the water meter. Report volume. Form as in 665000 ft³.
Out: 2172.45 ft³
